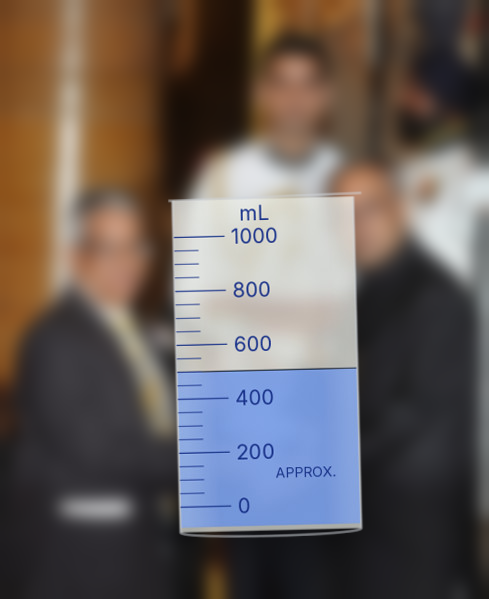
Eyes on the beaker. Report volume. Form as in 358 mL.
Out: 500 mL
